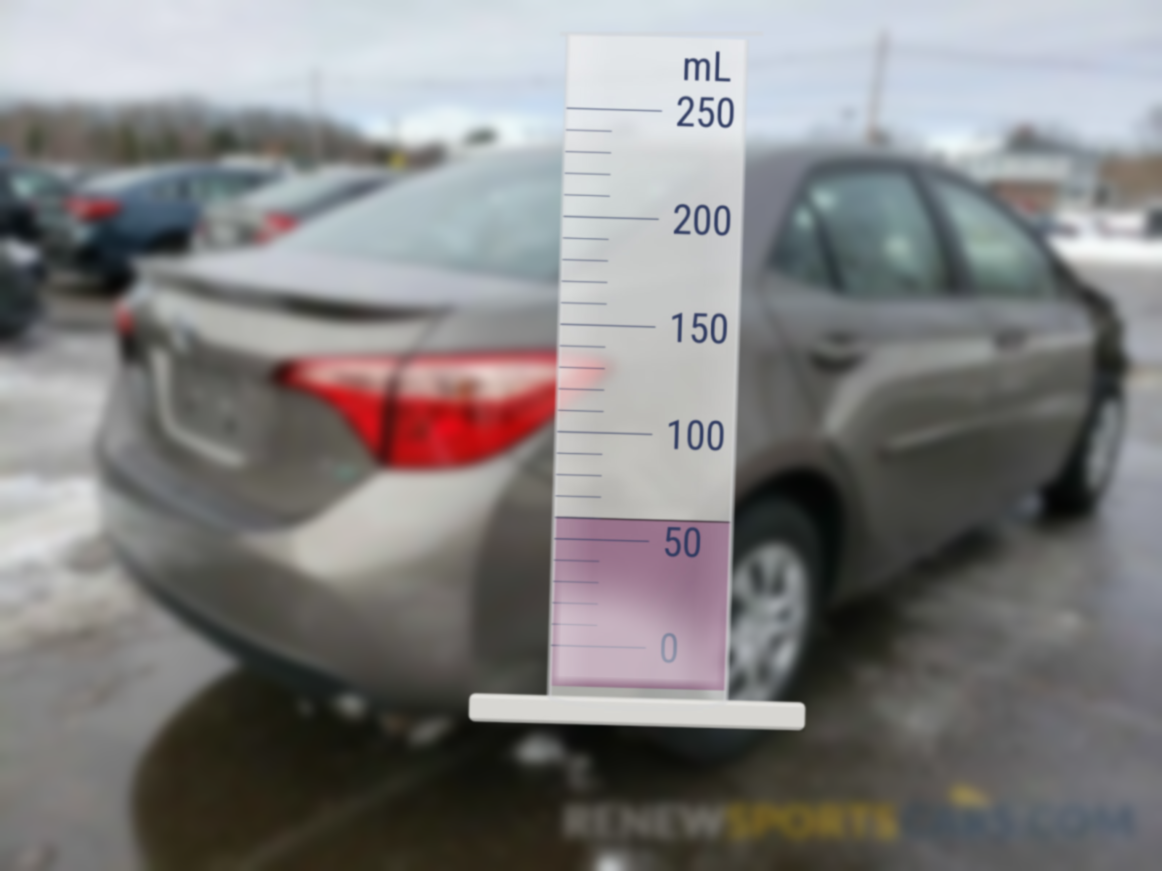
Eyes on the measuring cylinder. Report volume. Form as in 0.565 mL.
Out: 60 mL
